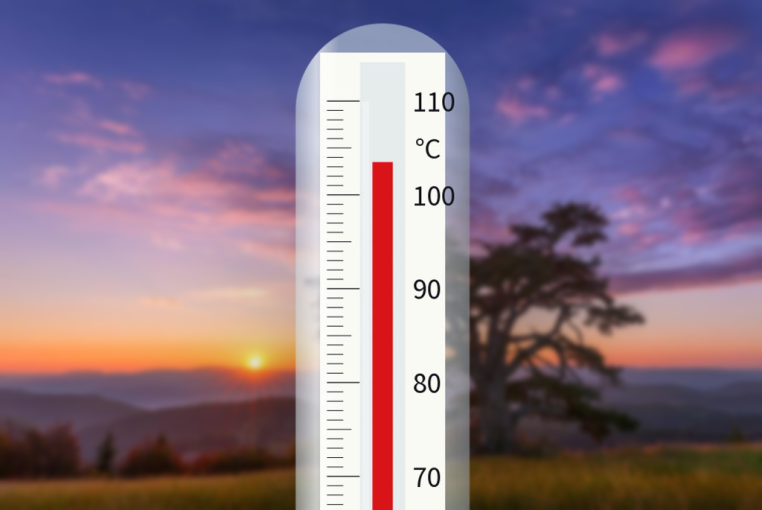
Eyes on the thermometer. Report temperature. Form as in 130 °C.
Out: 103.5 °C
